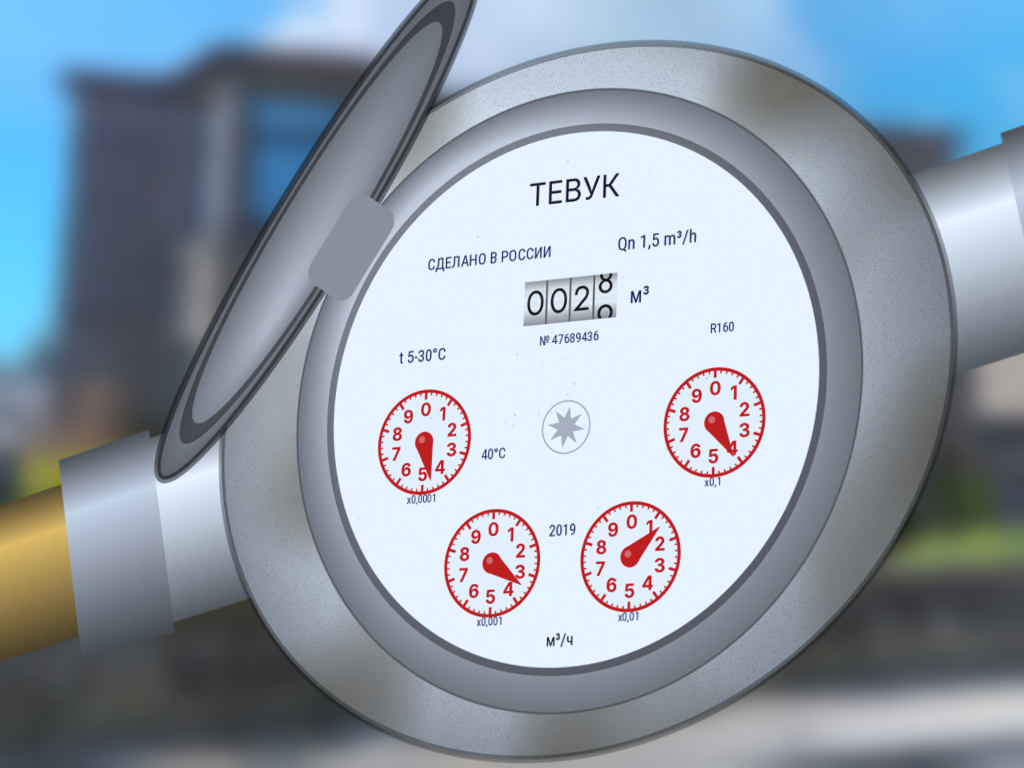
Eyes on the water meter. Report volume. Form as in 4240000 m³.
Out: 28.4134 m³
